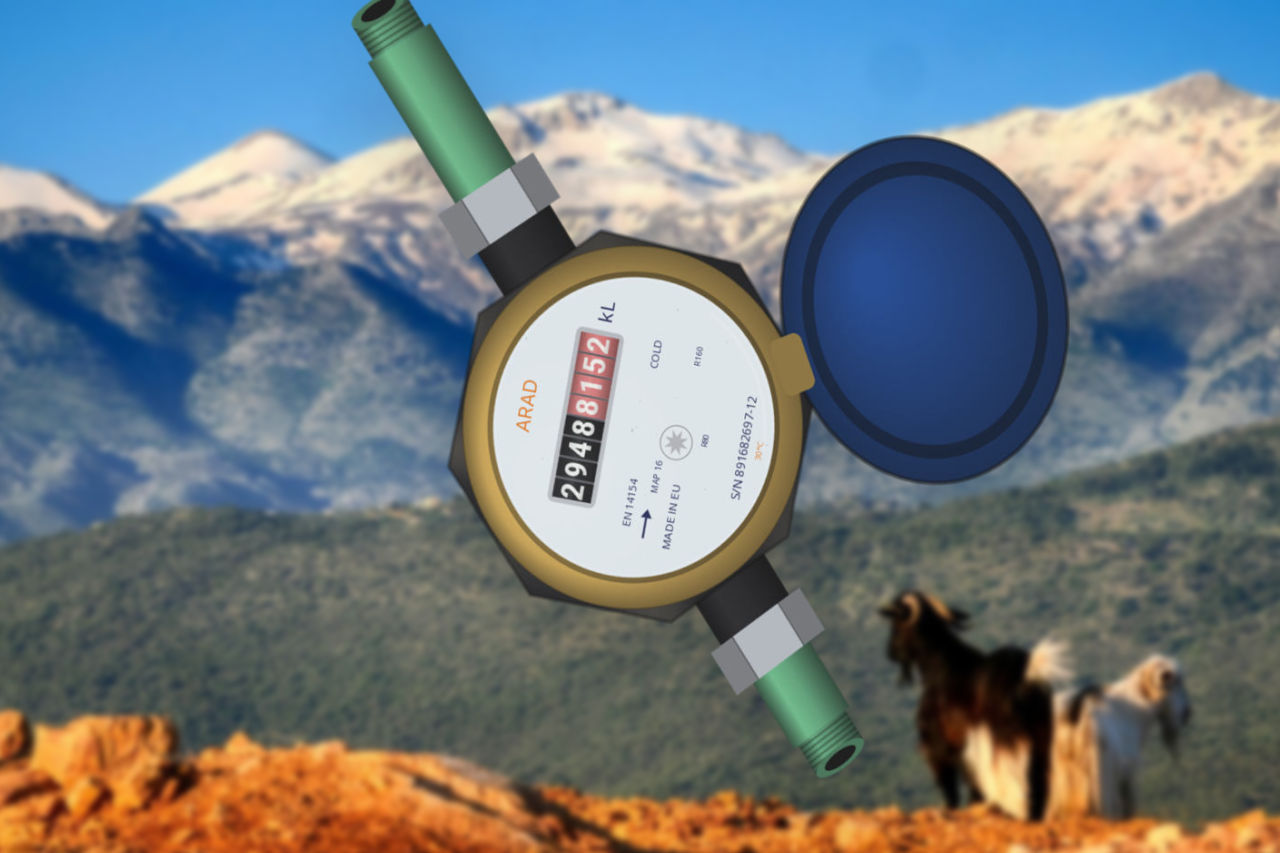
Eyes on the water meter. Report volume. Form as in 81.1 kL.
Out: 2948.8152 kL
